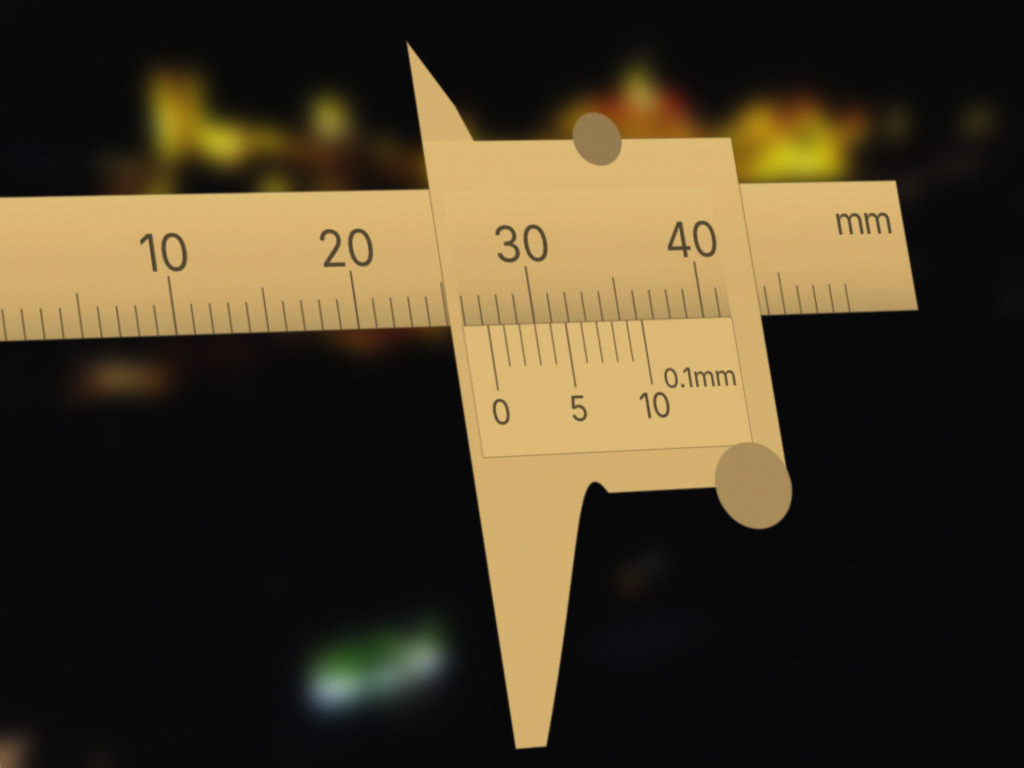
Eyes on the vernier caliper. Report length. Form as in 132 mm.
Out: 27.3 mm
